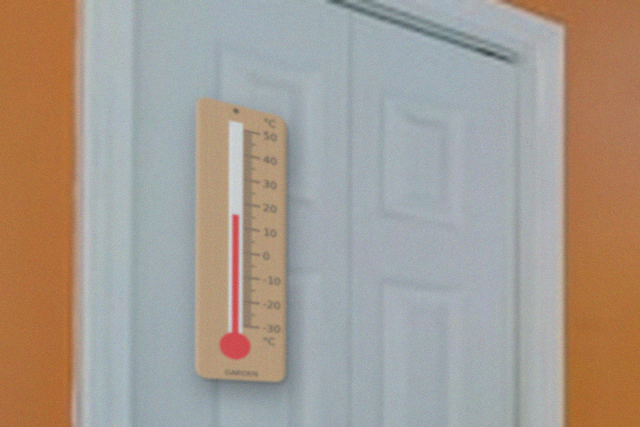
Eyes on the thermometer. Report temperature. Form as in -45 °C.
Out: 15 °C
